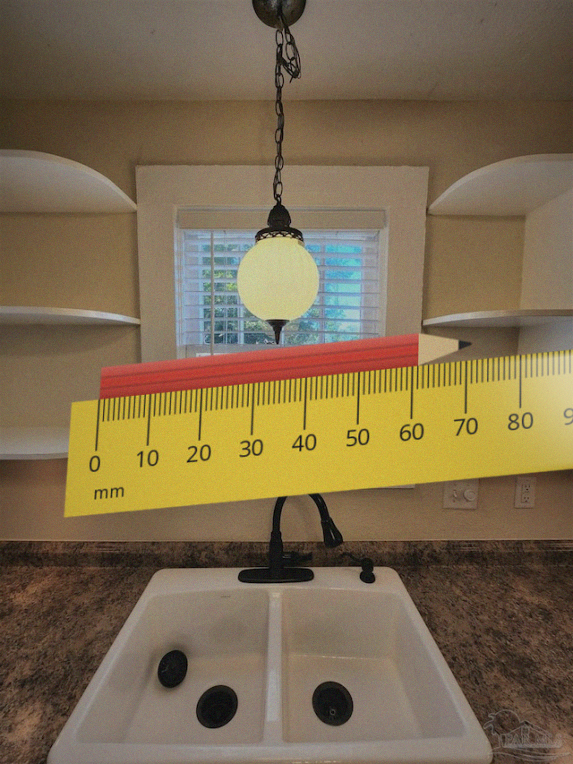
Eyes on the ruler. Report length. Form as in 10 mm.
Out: 71 mm
